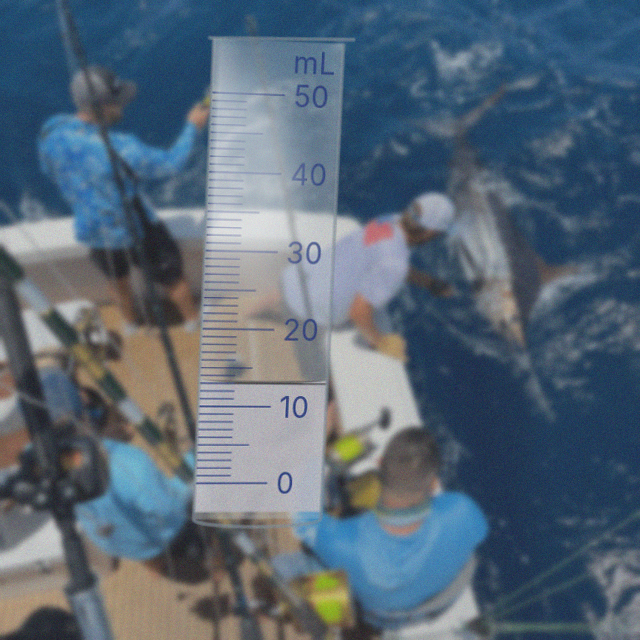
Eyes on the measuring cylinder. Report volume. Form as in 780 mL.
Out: 13 mL
